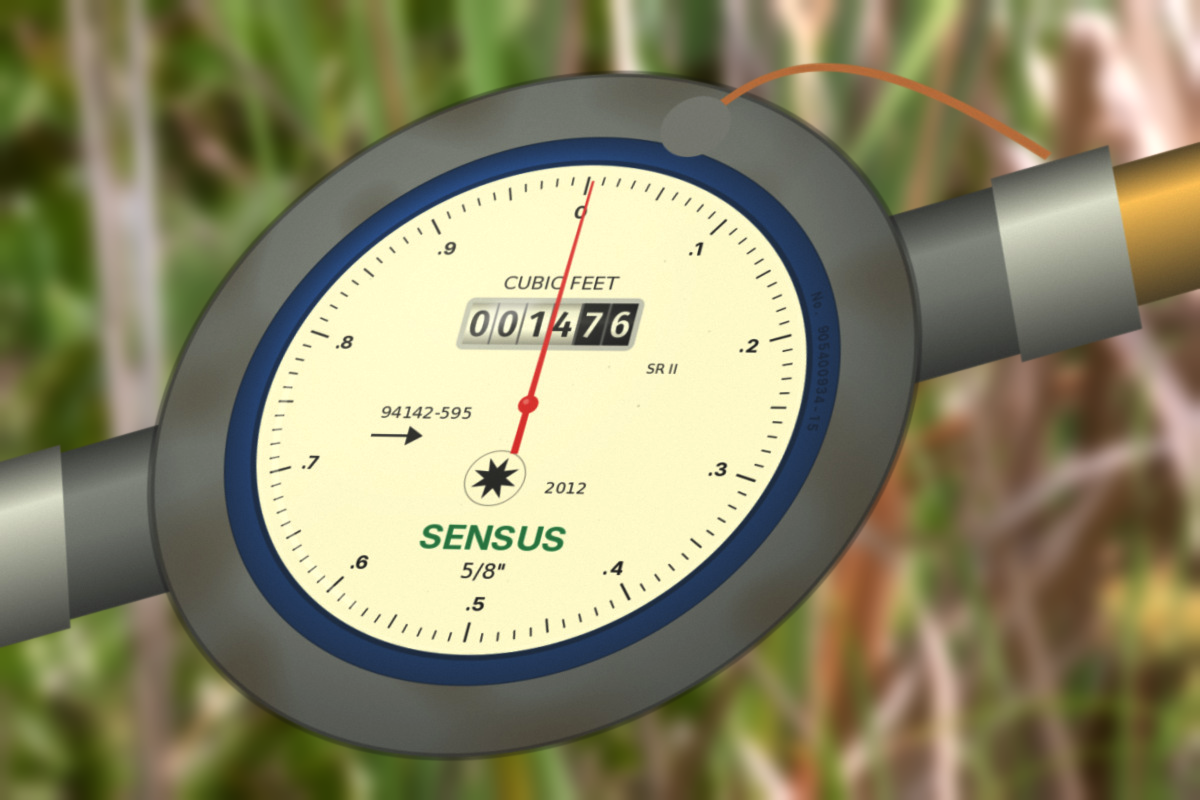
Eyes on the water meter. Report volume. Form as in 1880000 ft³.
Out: 1476.00 ft³
